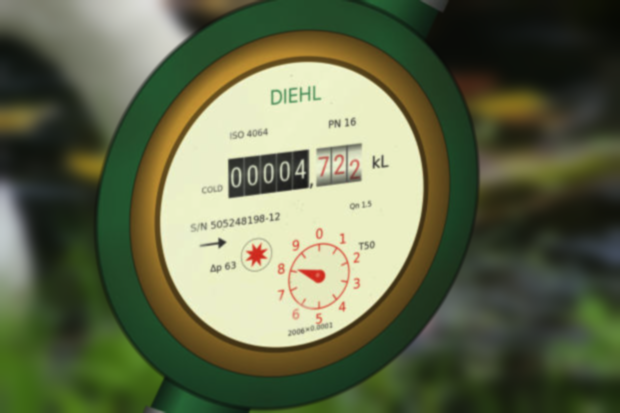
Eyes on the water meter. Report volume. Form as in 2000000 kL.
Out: 4.7218 kL
